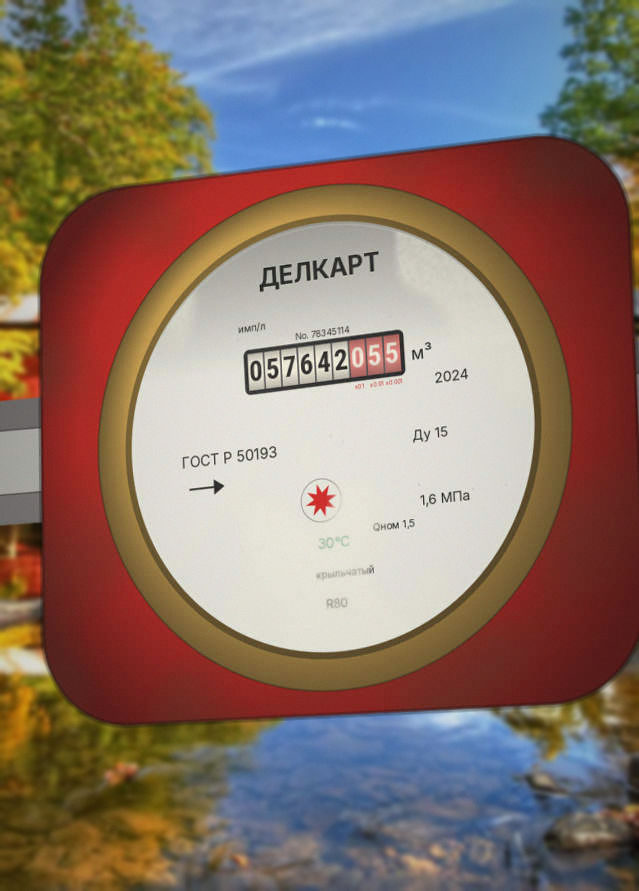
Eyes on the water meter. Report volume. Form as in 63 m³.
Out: 57642.055 m³
